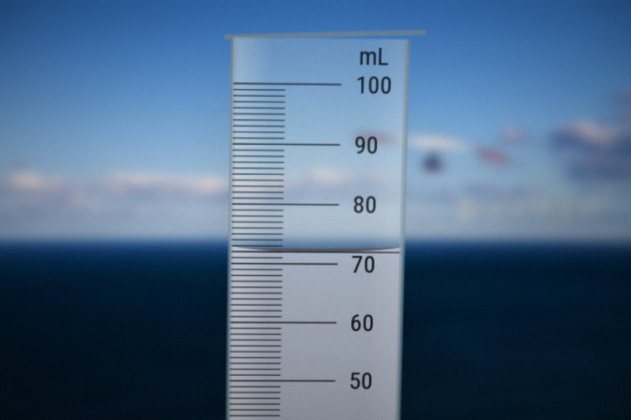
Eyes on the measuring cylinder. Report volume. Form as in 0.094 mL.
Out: 72 mL
